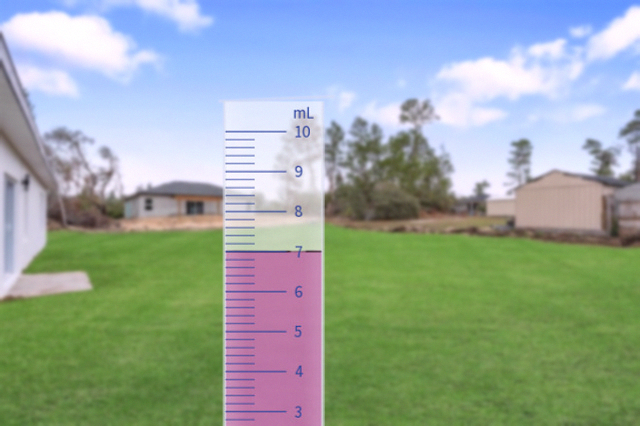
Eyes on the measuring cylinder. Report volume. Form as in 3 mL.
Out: 7 mL
